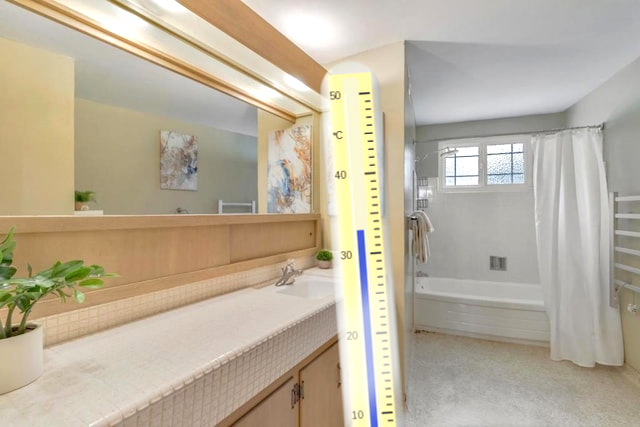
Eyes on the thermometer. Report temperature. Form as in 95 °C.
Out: 33 °C
